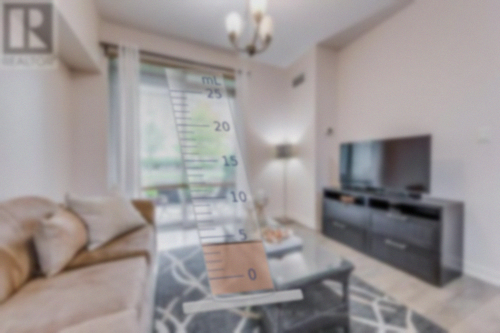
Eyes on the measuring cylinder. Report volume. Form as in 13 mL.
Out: 4 mL
